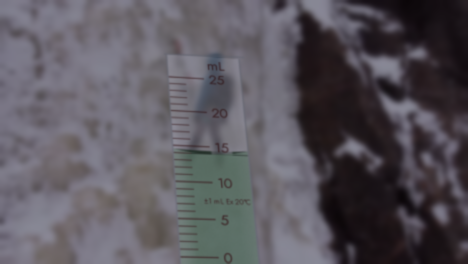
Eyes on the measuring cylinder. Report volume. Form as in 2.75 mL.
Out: 14 mL
